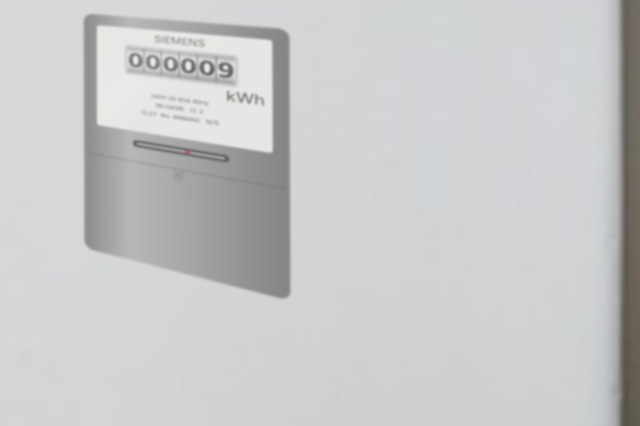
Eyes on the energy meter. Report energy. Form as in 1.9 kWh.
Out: 9 kWh
